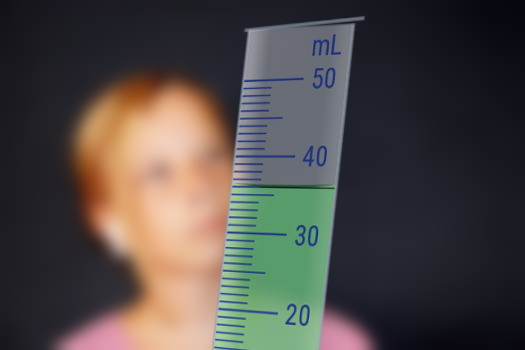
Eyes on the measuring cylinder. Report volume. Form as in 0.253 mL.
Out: 36 mL
